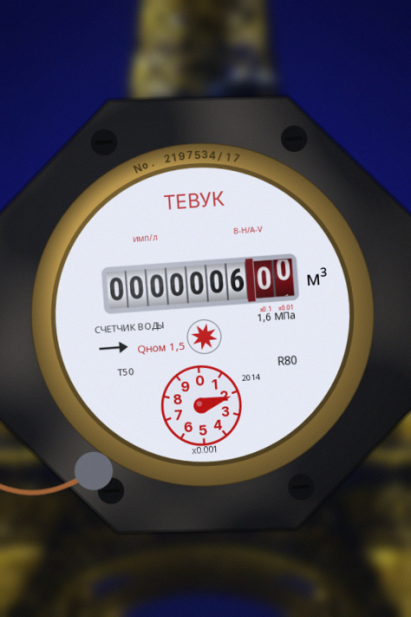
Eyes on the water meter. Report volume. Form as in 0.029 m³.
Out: 6.002 m³
